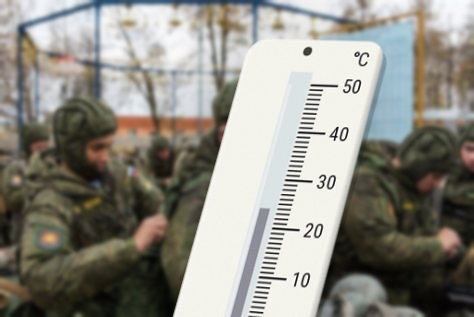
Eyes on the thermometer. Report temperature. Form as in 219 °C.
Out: 24 °C
